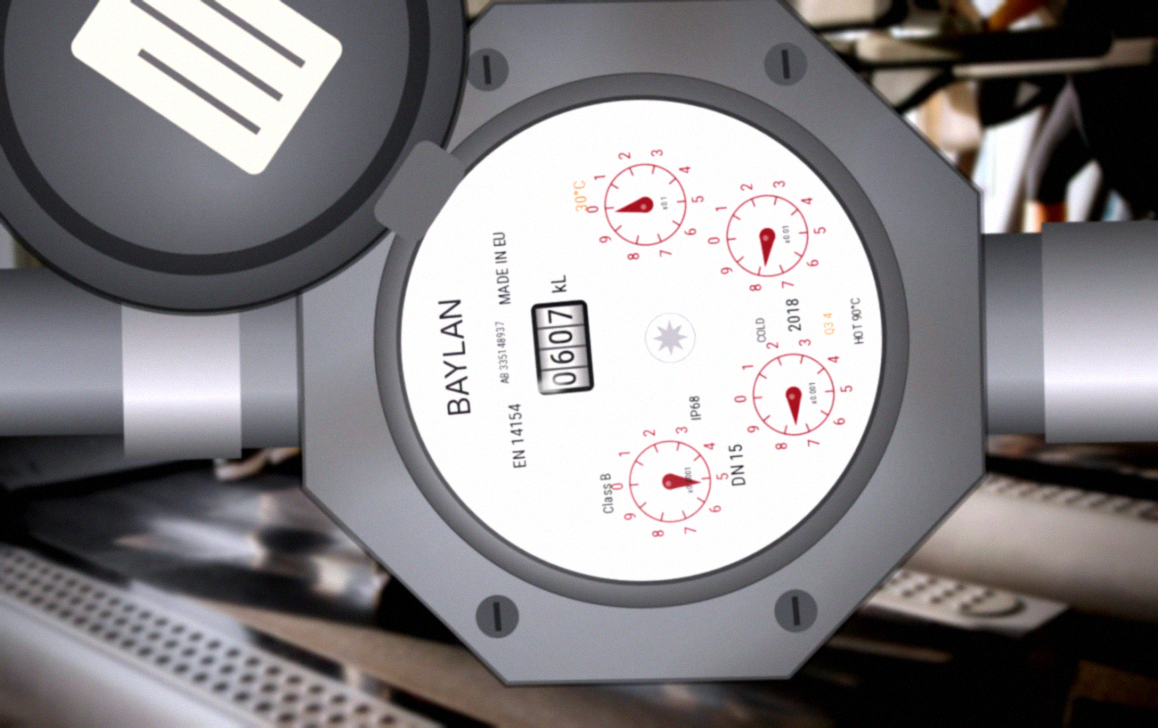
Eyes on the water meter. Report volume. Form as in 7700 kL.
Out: 606.9775 kL
